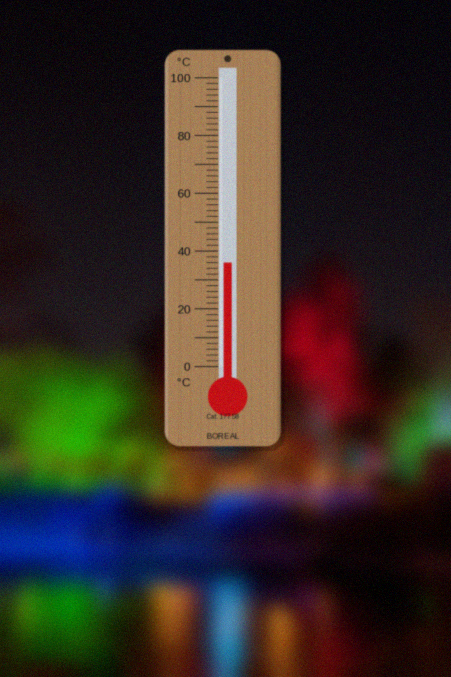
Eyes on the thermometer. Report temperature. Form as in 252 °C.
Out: 36 °C
